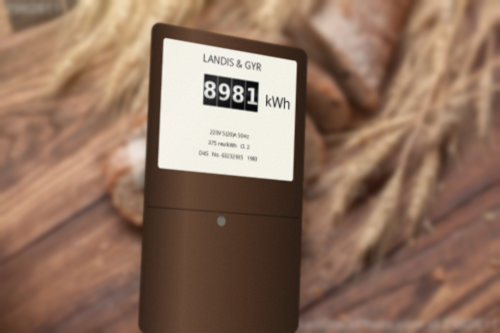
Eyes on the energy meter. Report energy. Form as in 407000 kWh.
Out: 8981 kWh
